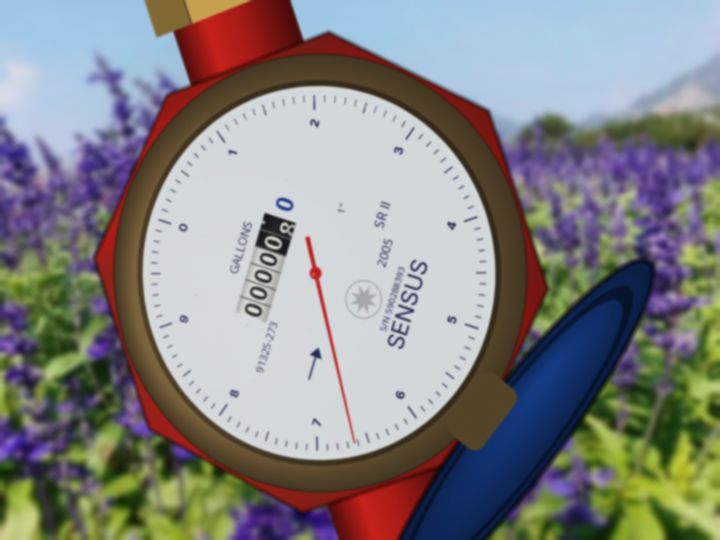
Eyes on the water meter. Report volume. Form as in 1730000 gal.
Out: 76.6 gal
